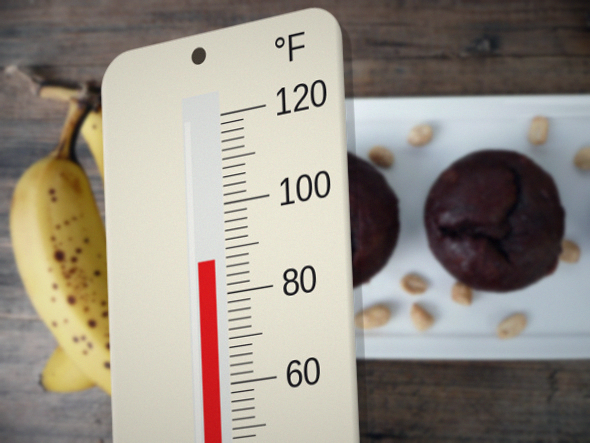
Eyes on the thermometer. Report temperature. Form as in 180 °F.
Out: 88 °F
